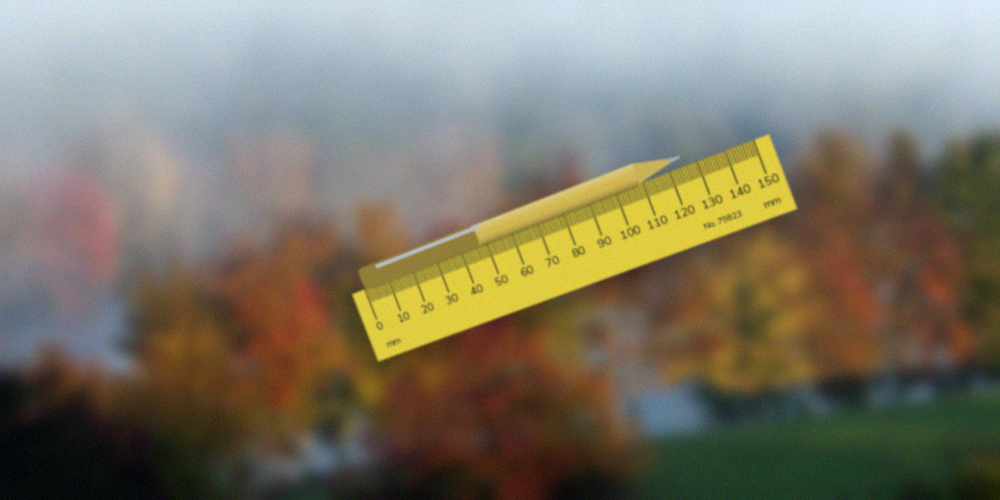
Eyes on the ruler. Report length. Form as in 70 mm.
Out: 125 mm
